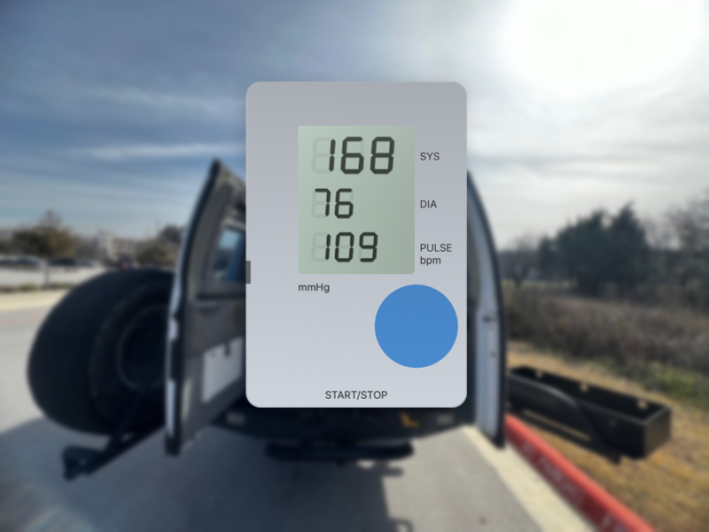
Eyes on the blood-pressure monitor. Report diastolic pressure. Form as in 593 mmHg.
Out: 76 mmHg
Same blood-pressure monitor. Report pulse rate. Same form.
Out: 109 bpm
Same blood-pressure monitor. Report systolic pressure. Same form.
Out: 168 mmHg
